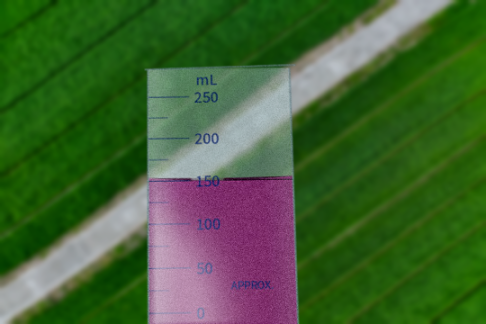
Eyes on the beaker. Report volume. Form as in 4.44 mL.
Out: 150 mL
